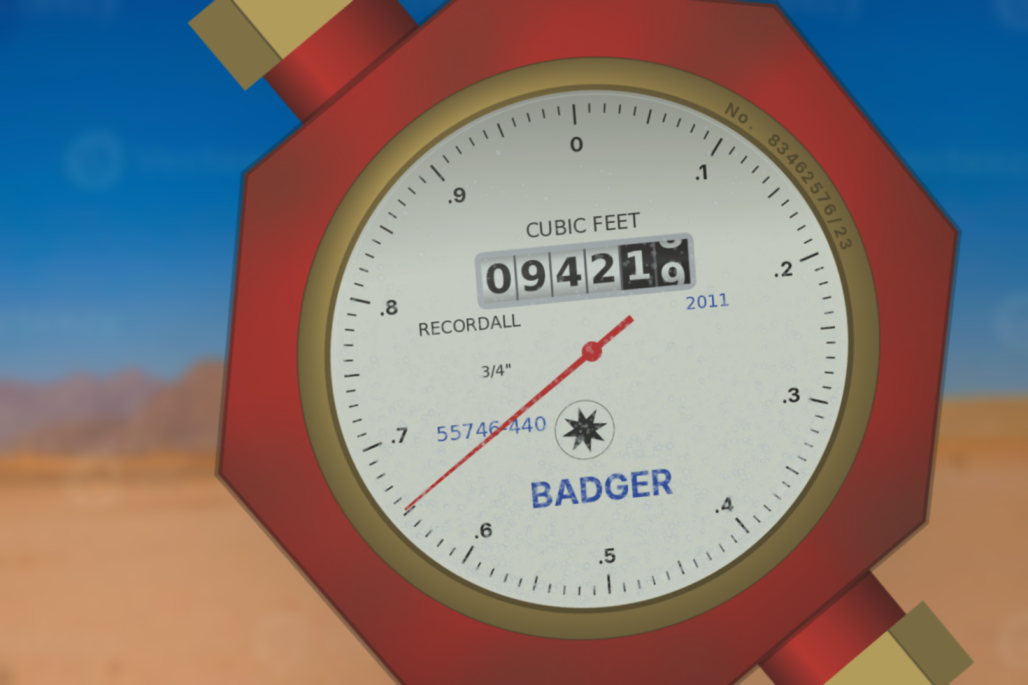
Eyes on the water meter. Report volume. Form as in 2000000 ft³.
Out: 94218.65 ft³
